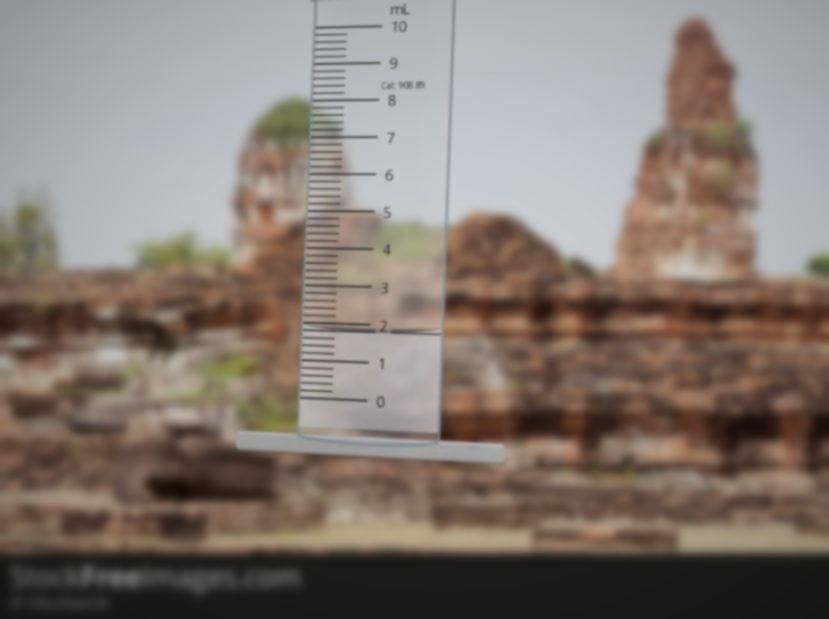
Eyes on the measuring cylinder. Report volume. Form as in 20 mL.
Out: 1.8 mL
